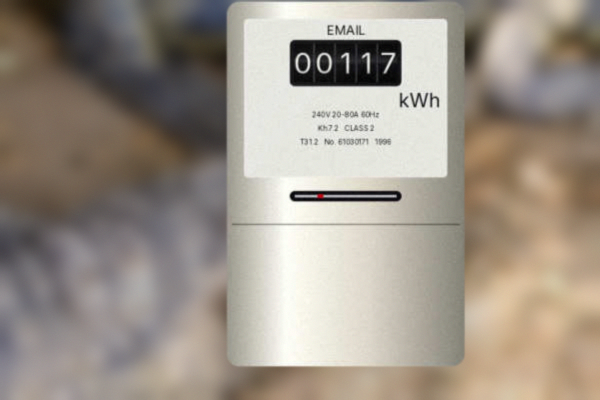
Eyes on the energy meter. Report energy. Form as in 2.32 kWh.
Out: 117 kWh
